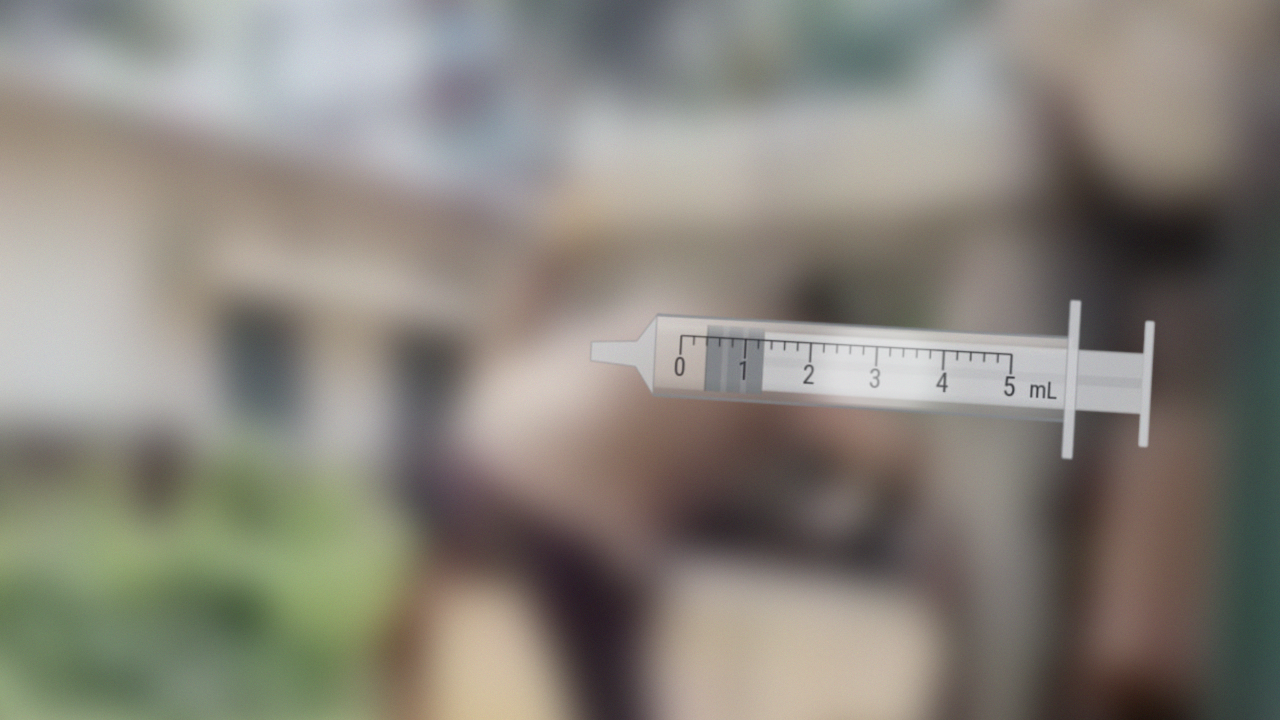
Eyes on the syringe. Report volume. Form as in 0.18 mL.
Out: 0.4 mL
